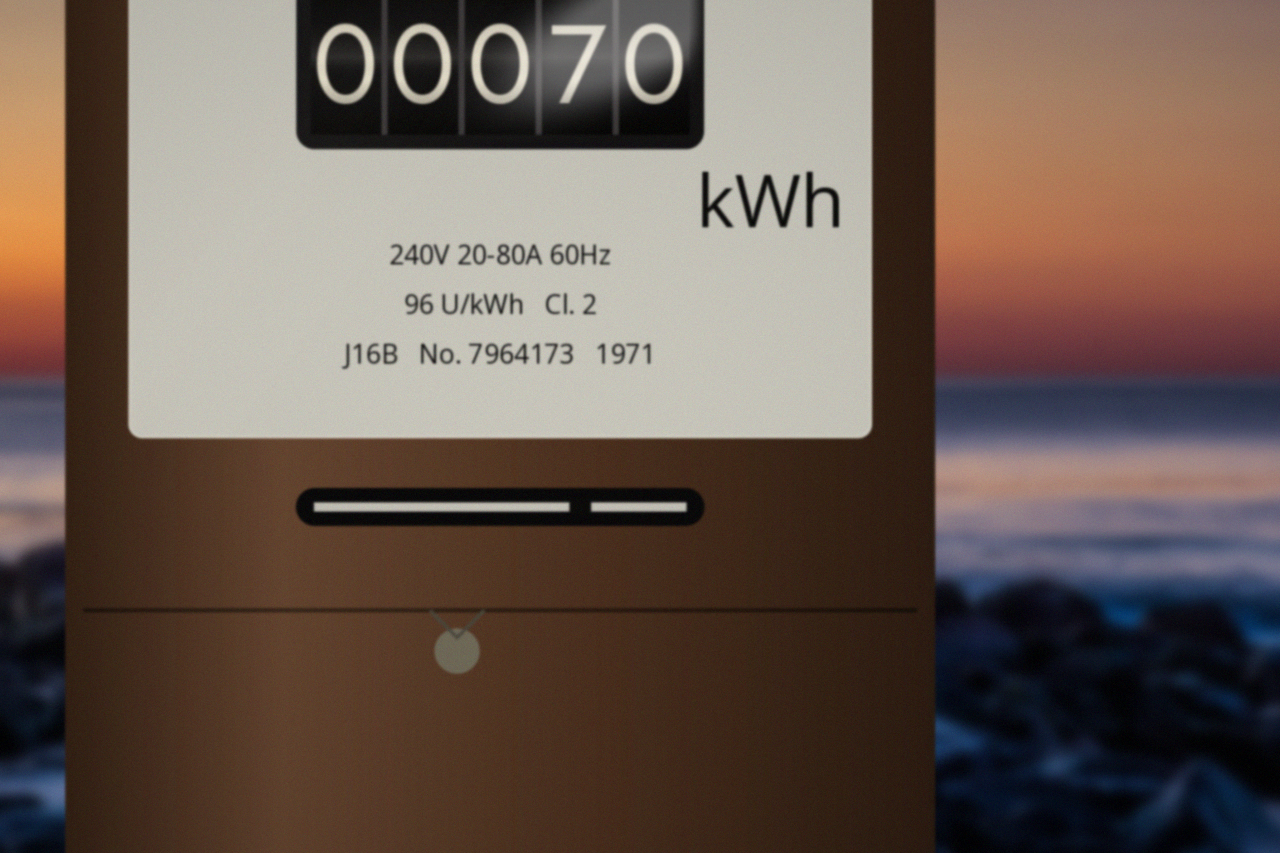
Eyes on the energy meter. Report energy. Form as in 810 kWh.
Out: 70 kWh
